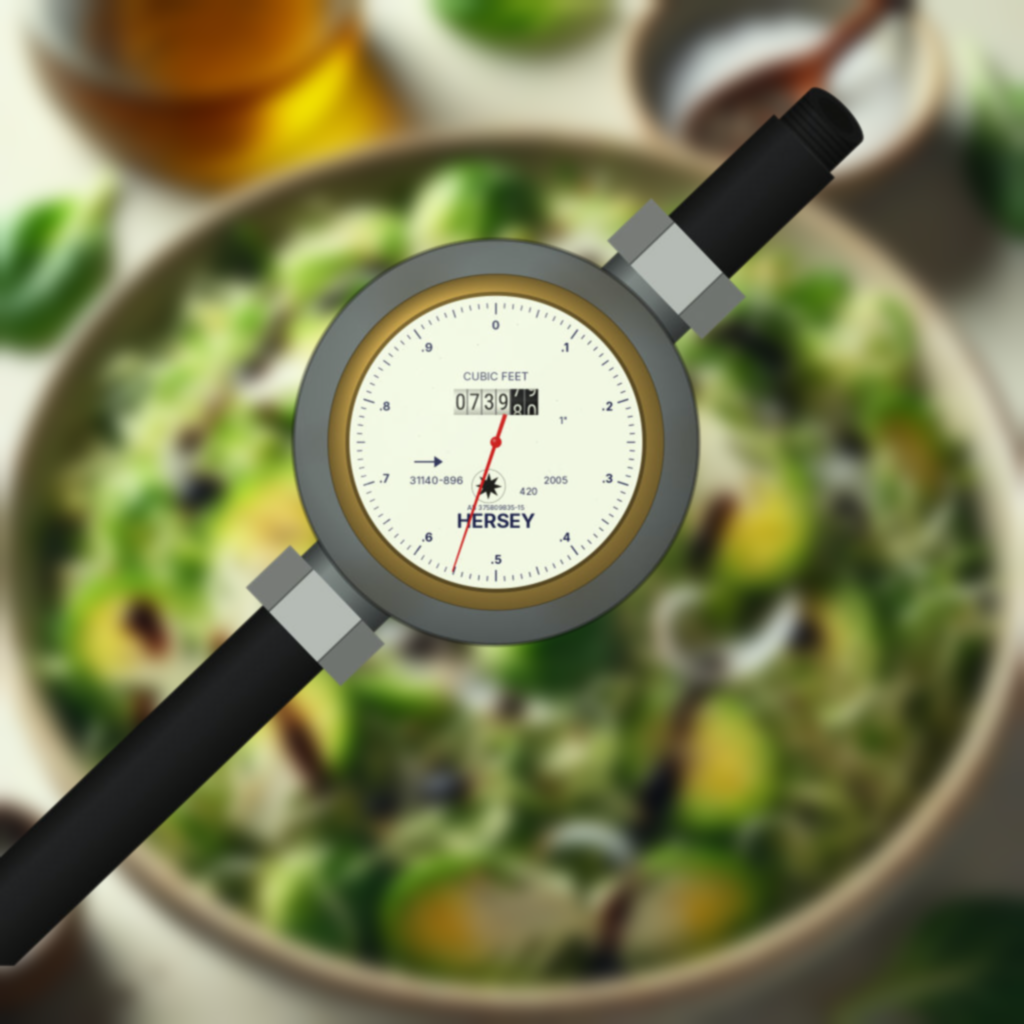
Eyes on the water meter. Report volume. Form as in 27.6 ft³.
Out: 73979.55 ft³
